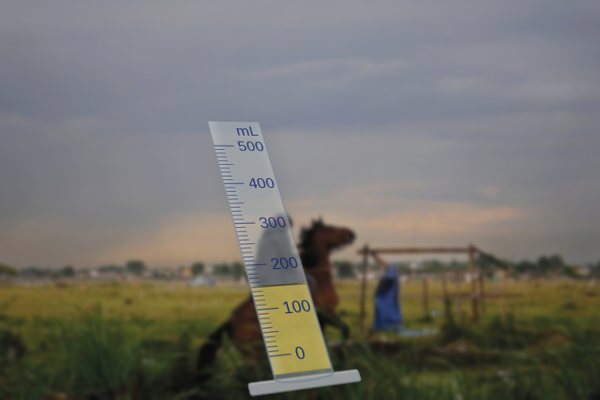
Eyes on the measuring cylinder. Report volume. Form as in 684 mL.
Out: 150 mL
